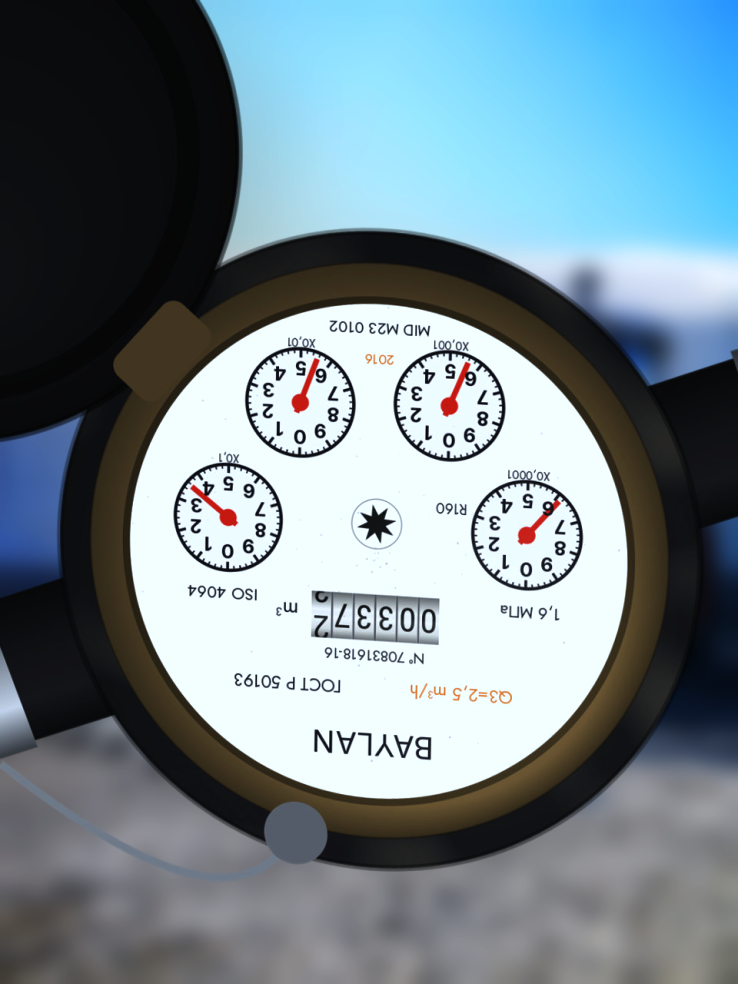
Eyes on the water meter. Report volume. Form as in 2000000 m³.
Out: 3372.3556 m³
